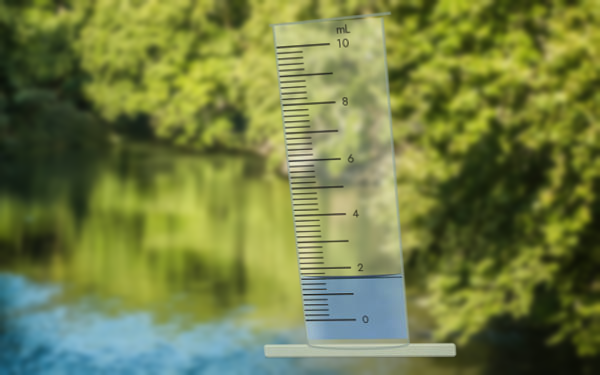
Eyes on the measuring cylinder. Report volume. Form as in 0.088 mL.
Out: 1.6 mL
